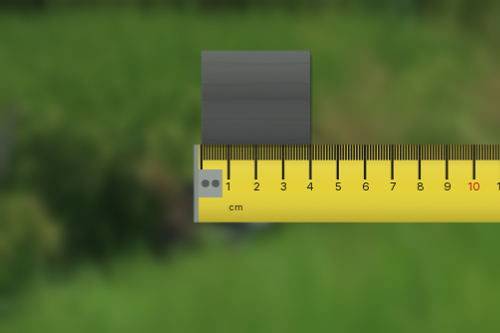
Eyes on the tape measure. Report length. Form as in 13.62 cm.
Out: 4 cm
